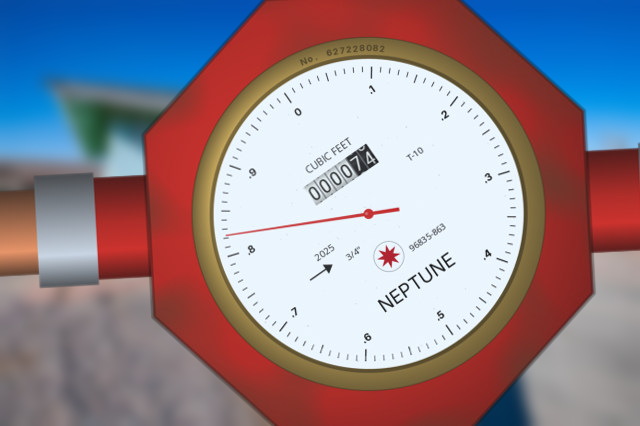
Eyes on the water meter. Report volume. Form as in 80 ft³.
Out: 73.82 ft³
